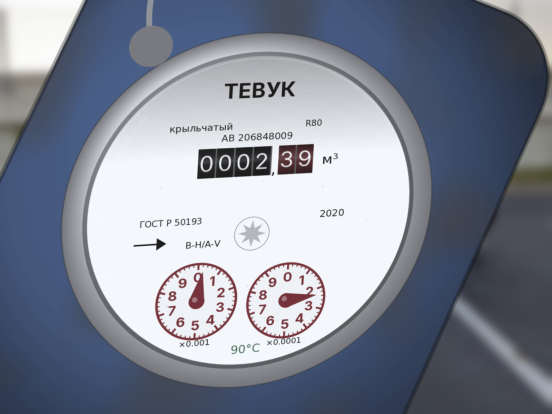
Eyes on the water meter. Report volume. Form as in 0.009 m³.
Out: 2.3902 m³
